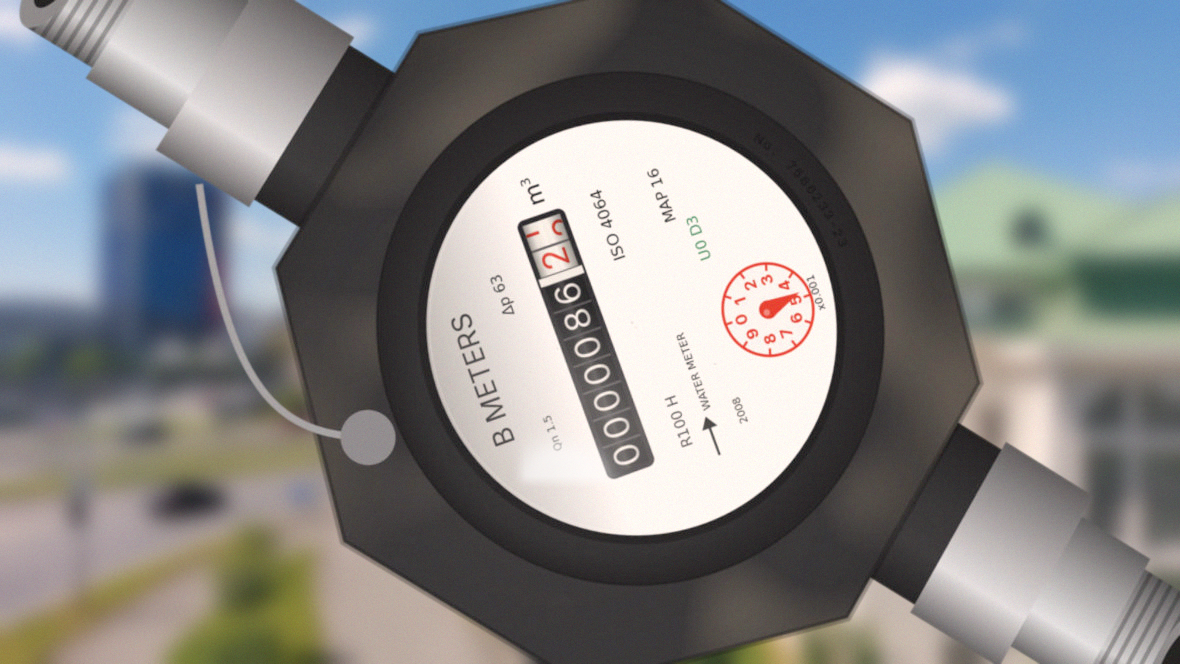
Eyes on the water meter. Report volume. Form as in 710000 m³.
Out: 86.214 m³
